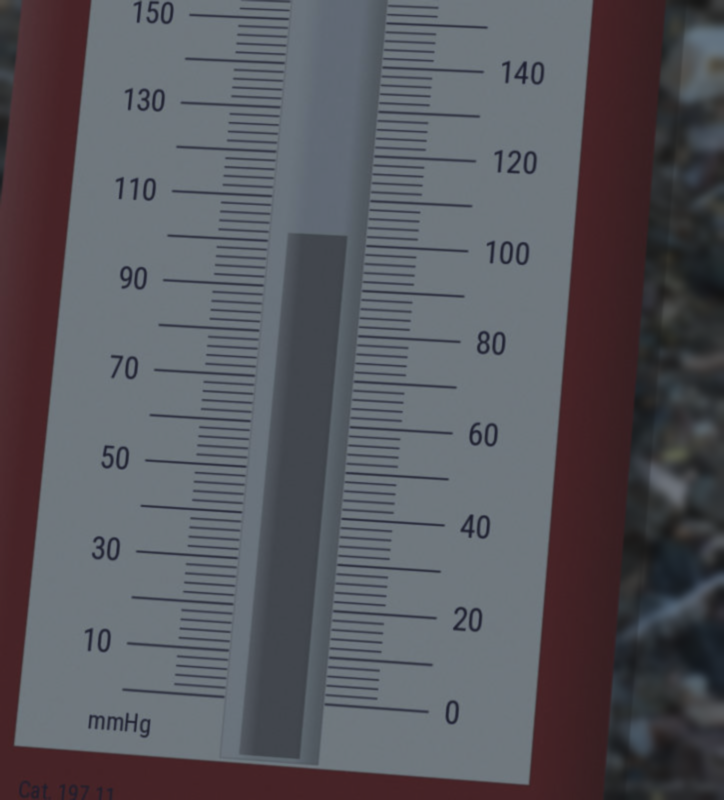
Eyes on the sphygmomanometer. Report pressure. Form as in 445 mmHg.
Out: 102 mmHg
